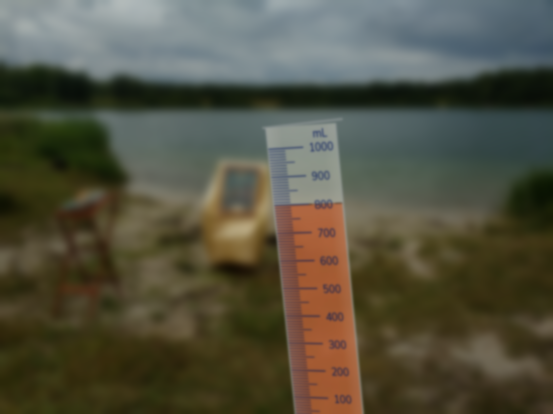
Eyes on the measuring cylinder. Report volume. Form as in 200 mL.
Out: 800 mL
